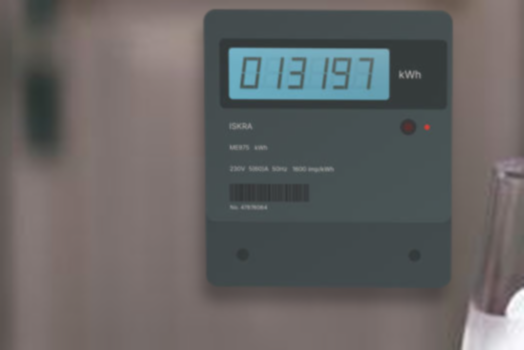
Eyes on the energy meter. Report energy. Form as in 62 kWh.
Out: 13197 kWh
